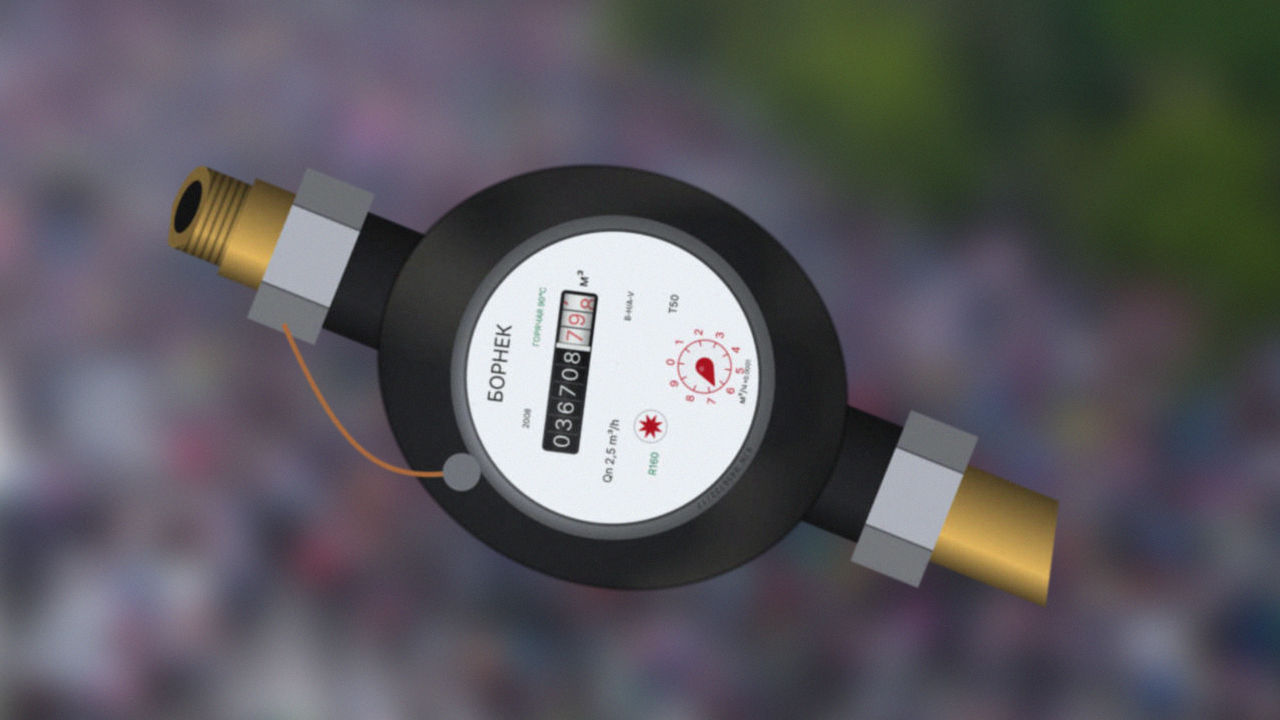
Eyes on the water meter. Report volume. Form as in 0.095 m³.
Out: 36708.7976 m³
